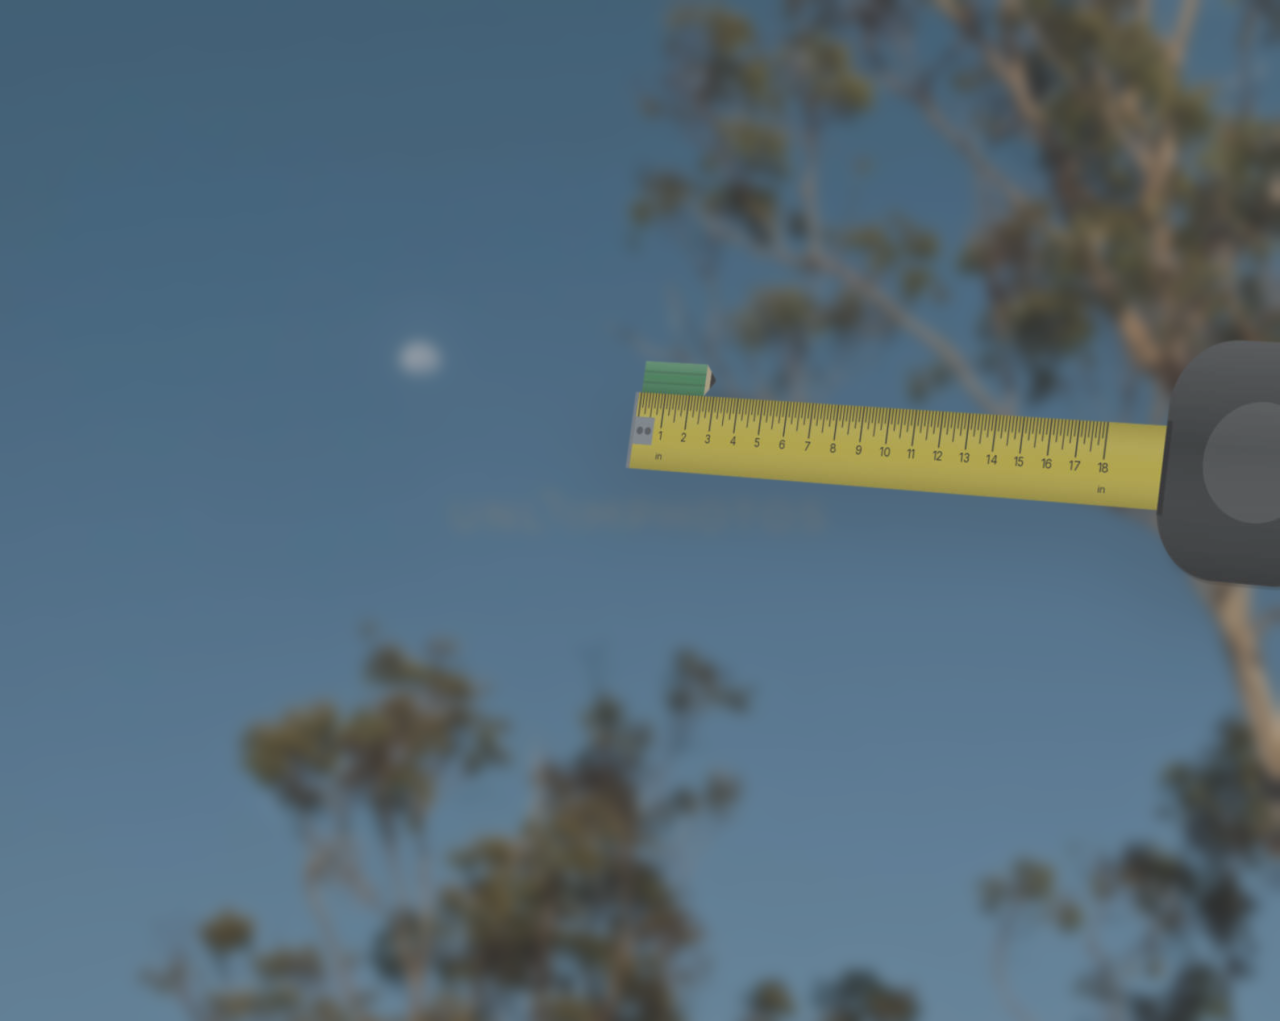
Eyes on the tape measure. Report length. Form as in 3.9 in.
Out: 3 in
